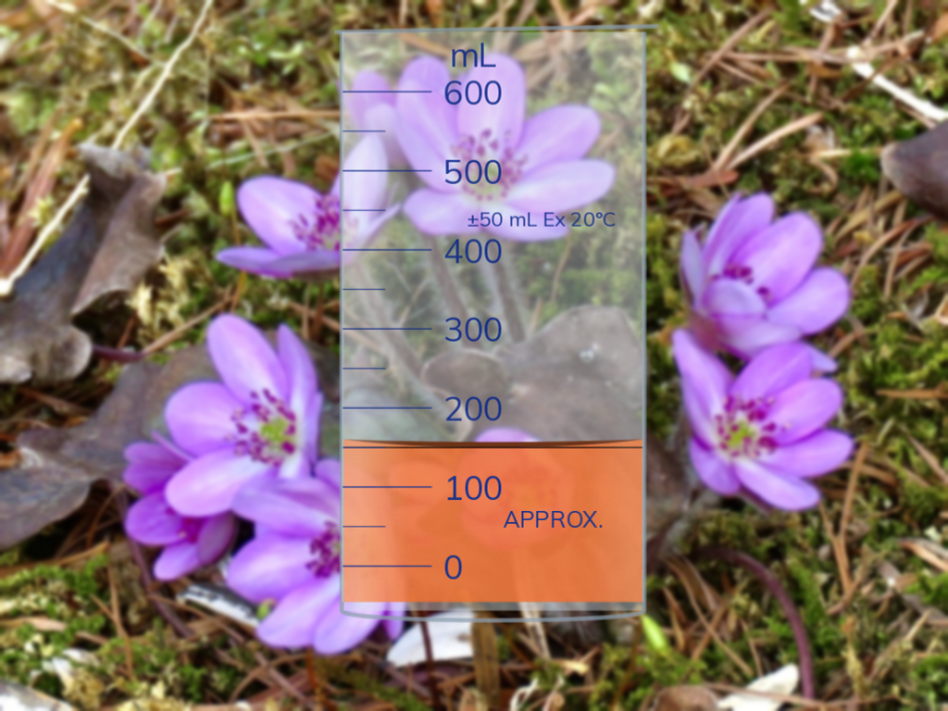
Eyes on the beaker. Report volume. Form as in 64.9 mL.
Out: 150 mL
